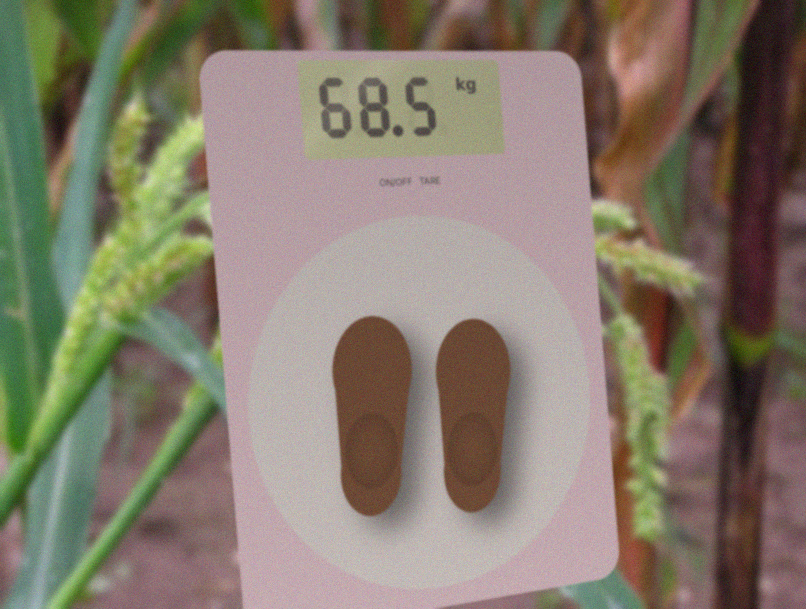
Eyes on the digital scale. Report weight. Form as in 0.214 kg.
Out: 68.5 kg
